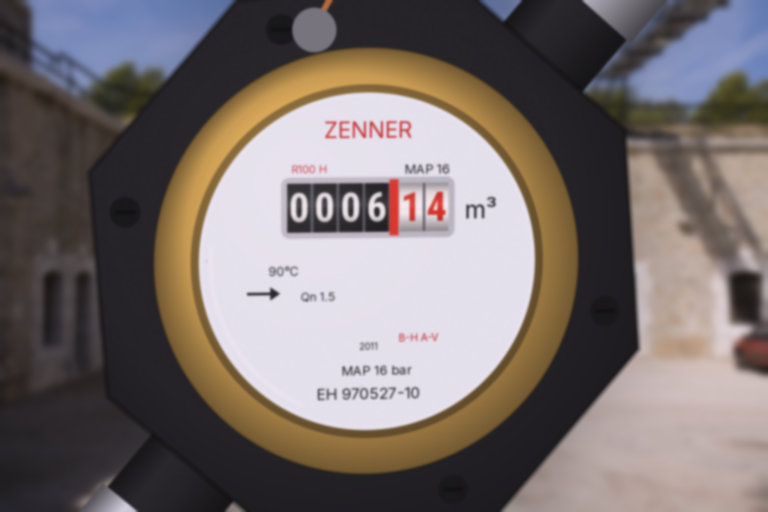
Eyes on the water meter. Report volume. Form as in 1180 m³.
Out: 6.14 m³
